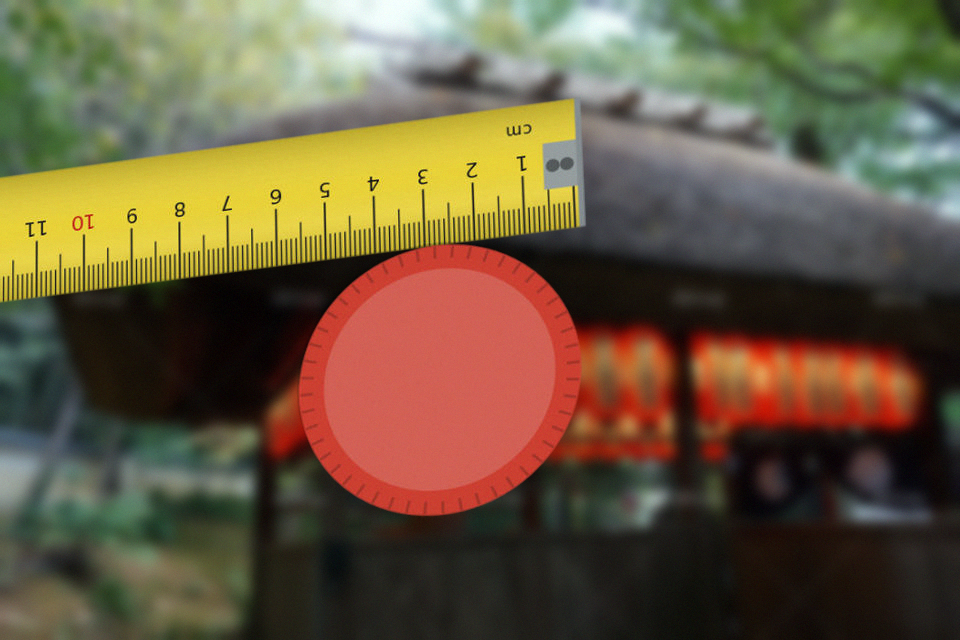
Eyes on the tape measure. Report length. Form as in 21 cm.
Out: 5.6 cm
